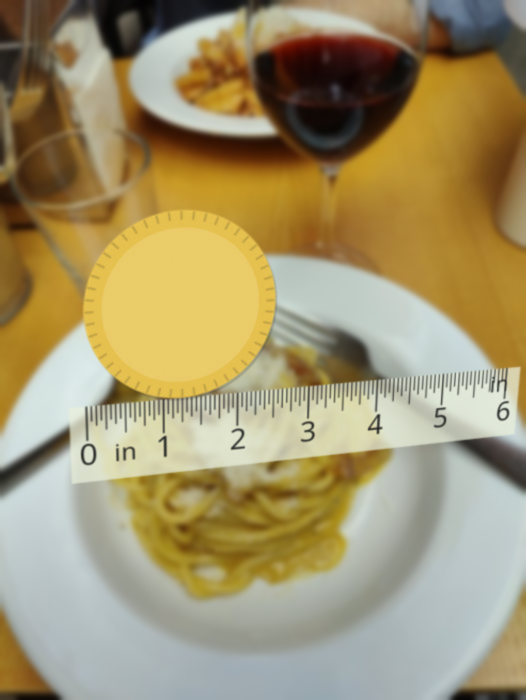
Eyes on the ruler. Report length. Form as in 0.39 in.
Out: 2.5 in
